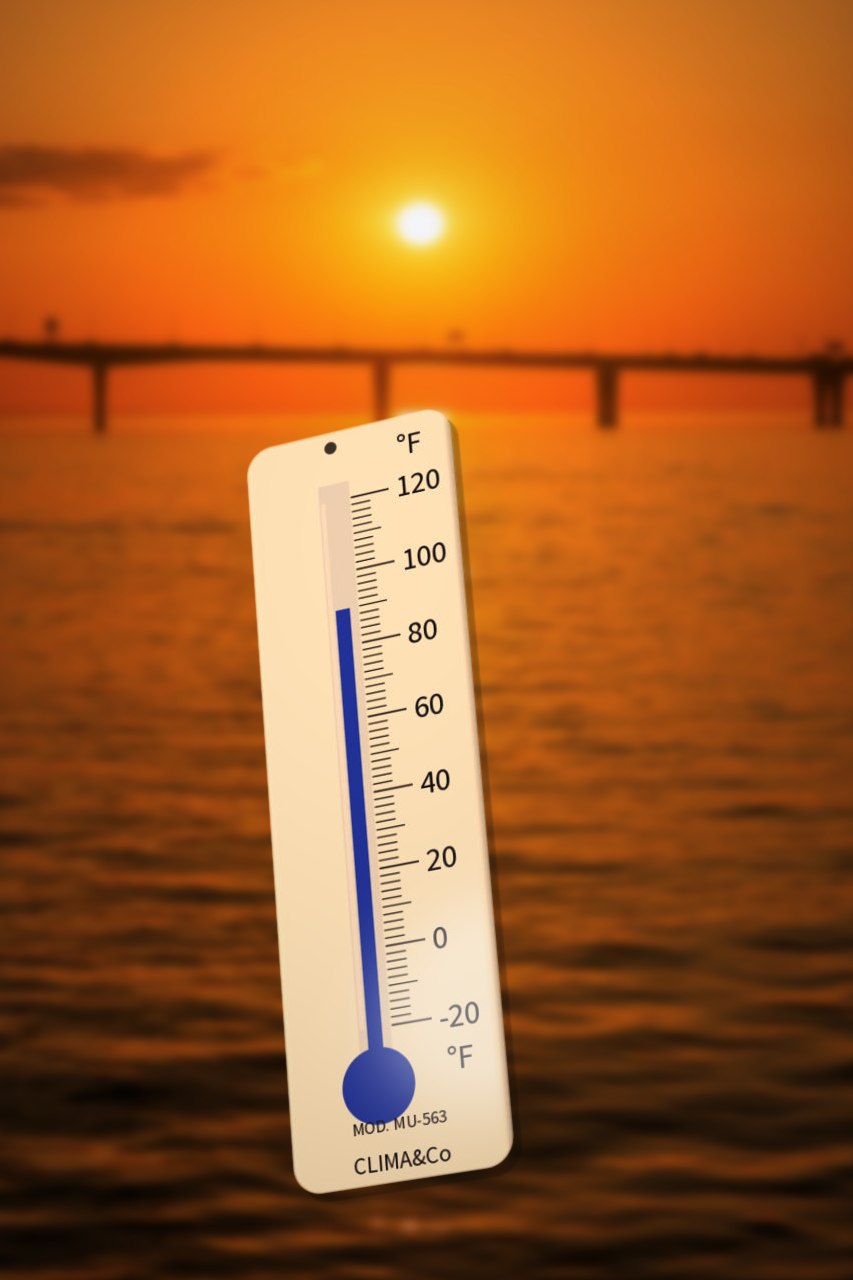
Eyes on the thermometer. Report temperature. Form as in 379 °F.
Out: 90 °F
